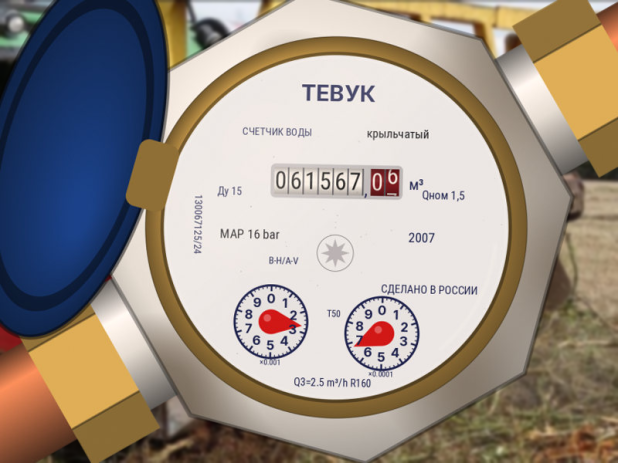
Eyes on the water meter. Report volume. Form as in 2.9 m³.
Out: 61567.0626 m³
